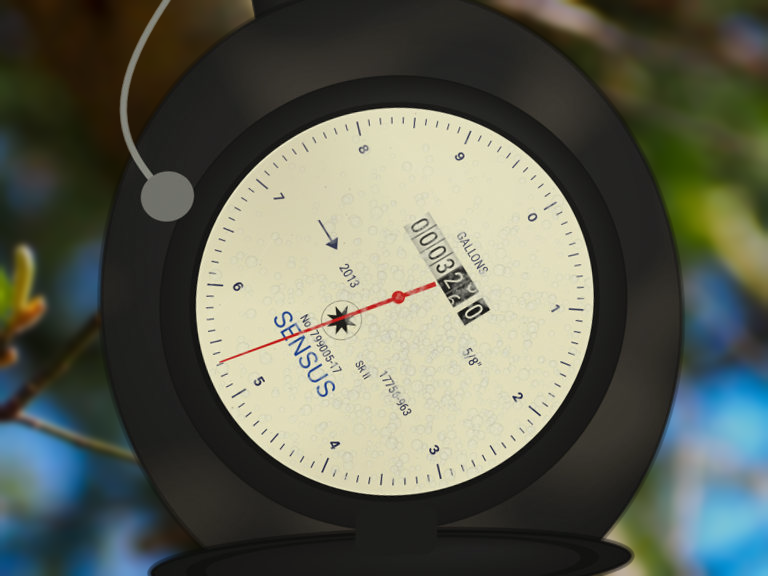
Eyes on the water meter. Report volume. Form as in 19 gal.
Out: 3255.3 gal
